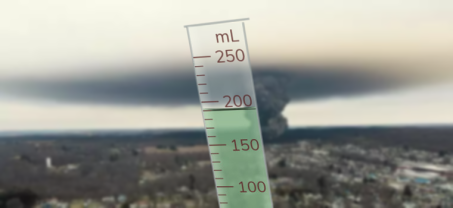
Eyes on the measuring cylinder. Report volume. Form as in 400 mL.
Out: 190 mL
